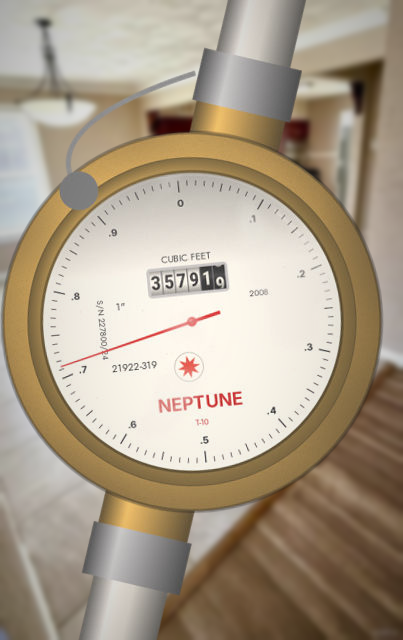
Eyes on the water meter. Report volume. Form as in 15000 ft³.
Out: 357918.71 ft³
